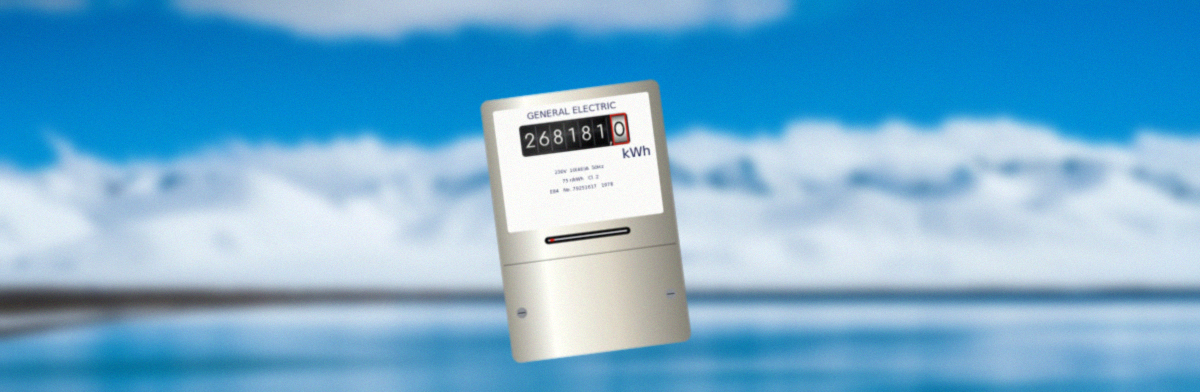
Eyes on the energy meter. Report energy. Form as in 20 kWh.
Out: 268181.0 kWh
